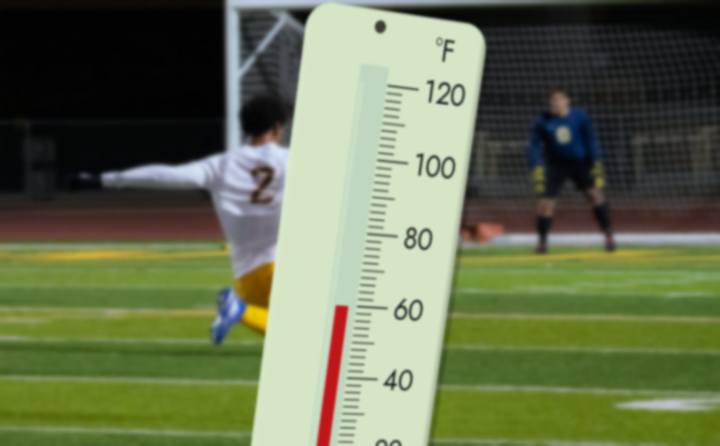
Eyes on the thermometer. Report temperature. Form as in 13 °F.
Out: 60 °F
